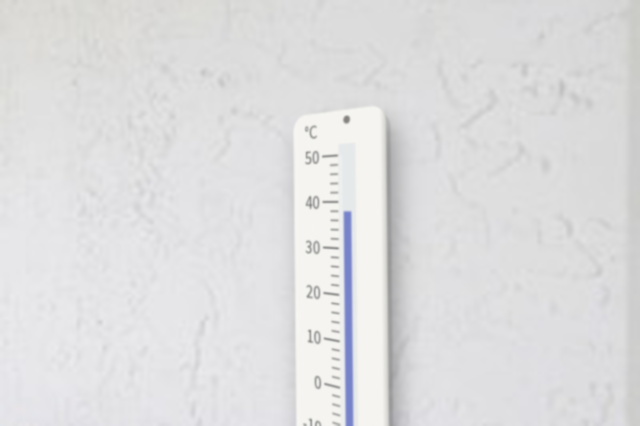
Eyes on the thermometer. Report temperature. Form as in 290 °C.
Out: 38 °C
